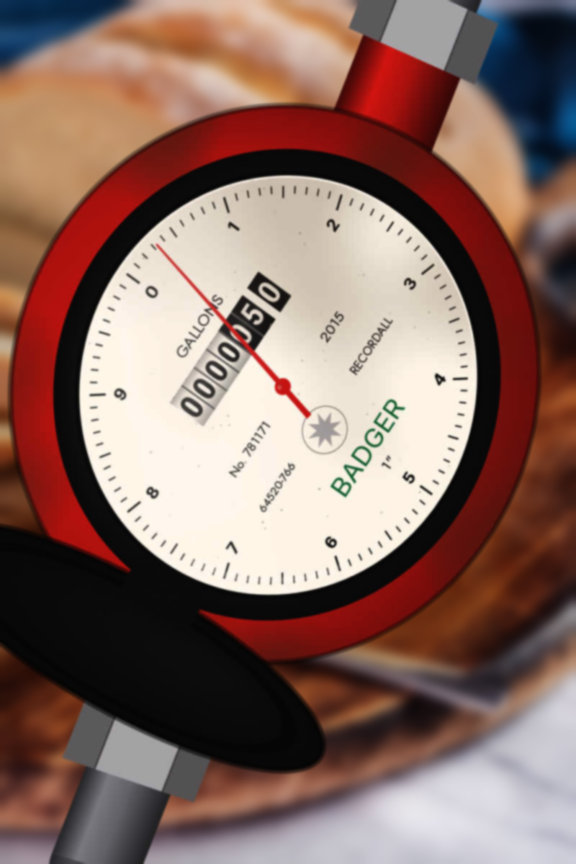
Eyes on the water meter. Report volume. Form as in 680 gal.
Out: 50.3 gal
